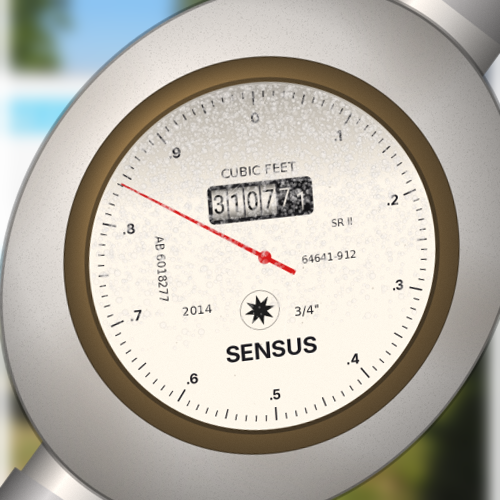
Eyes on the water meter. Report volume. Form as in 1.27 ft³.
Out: 310770.84 ft³
